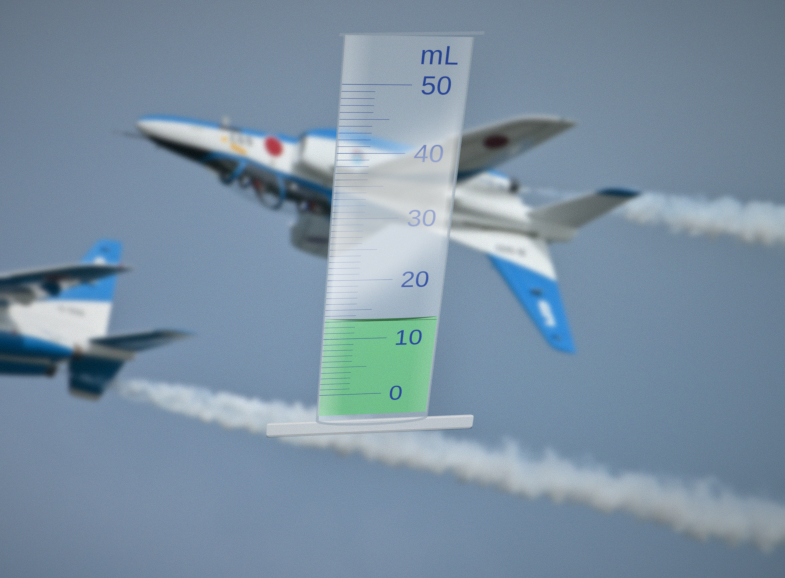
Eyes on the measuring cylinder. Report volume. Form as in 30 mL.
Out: 13 mL
